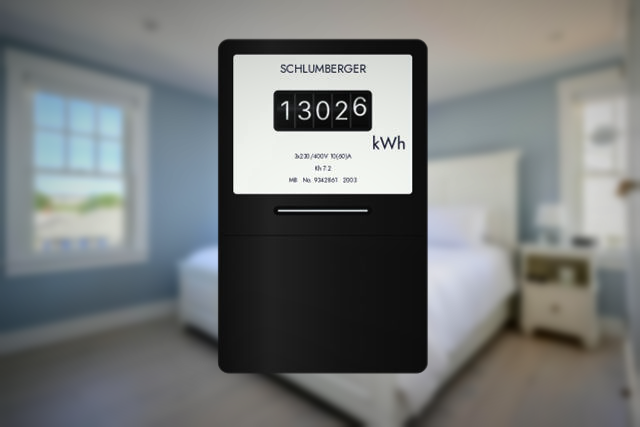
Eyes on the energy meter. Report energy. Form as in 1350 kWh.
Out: 13026 kWh
